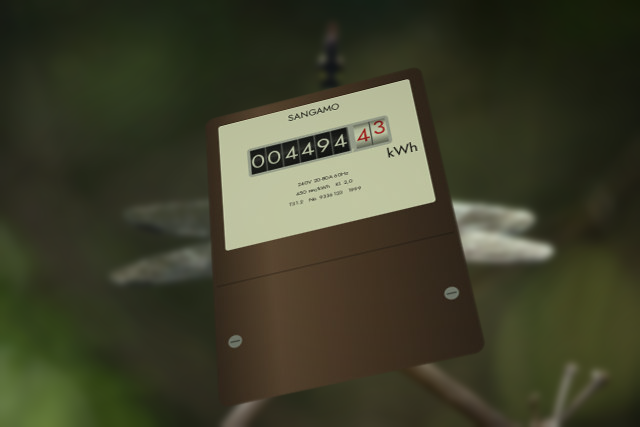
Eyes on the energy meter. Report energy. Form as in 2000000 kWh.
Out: 4494.43 kWh
